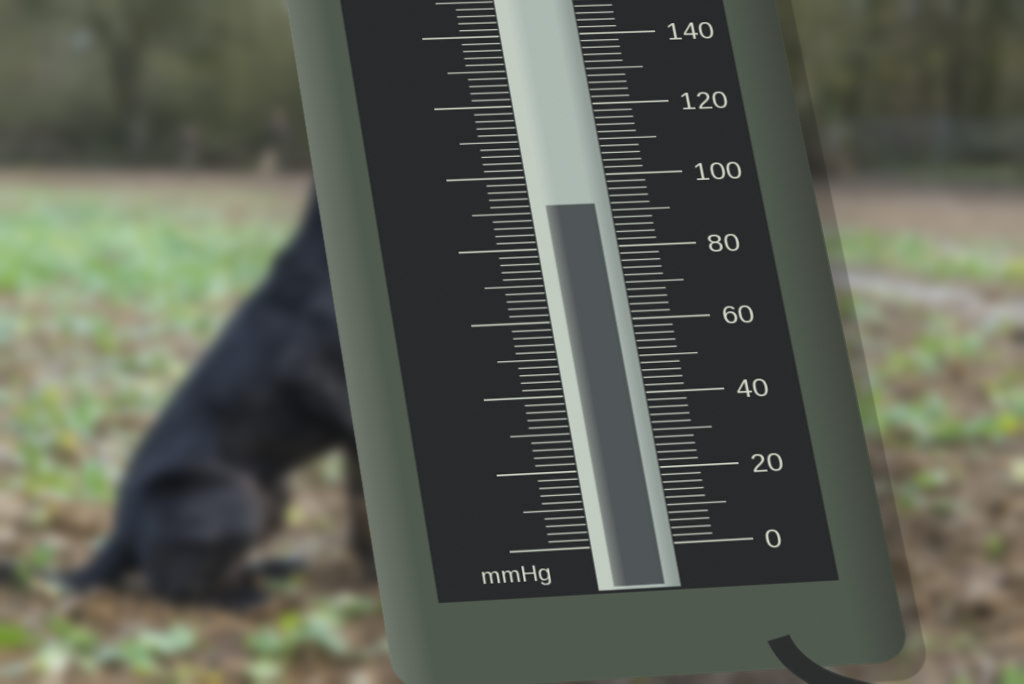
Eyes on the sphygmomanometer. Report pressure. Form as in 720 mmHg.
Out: 92 mmHg
